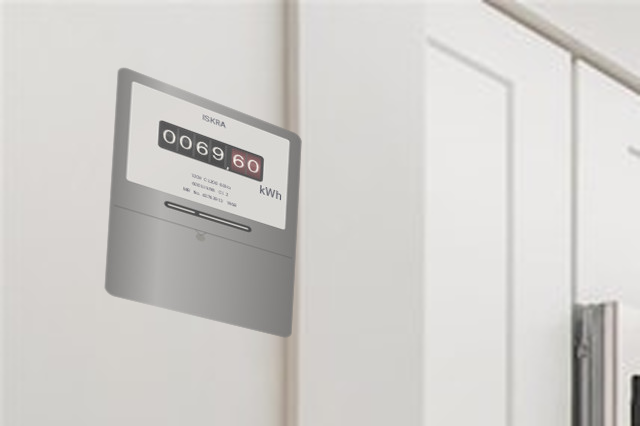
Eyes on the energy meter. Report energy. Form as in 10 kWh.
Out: 69.60 kWh
